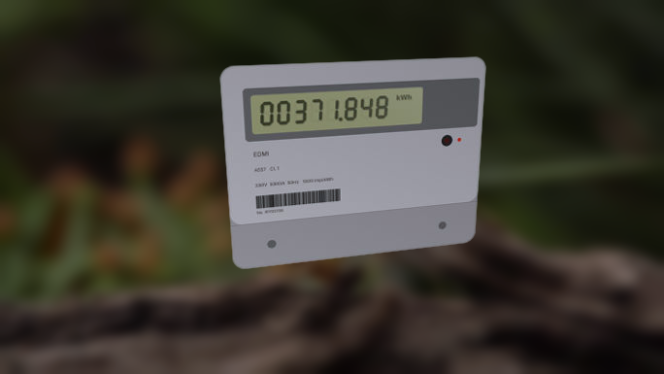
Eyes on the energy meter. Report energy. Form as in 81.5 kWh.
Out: 371.848 kWh
